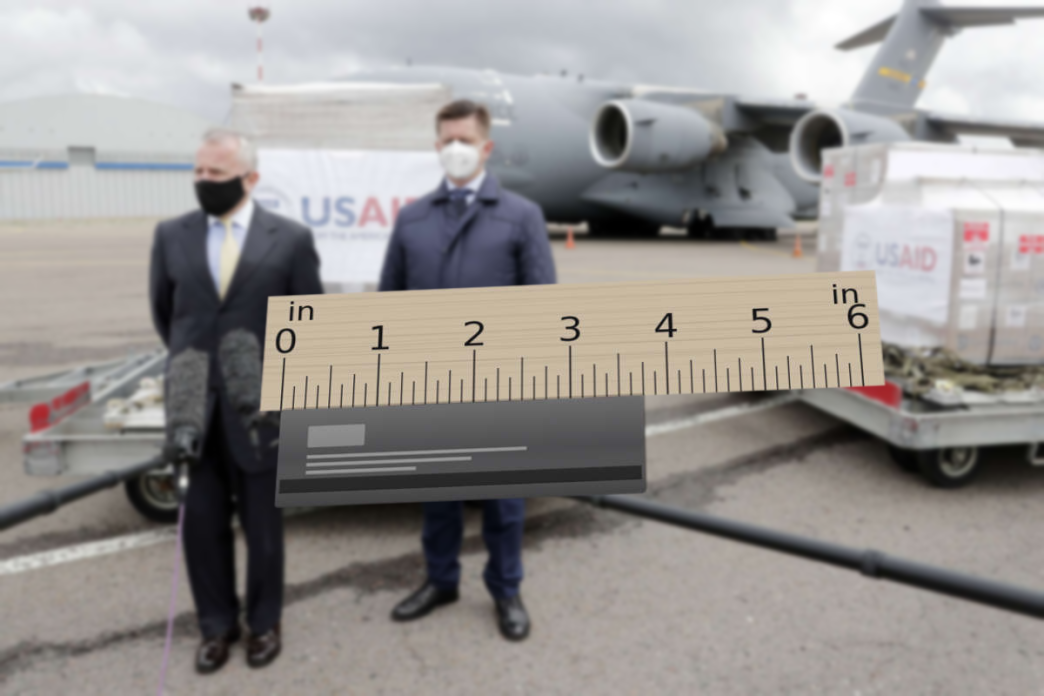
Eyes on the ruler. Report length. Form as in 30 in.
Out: 3.75 in
